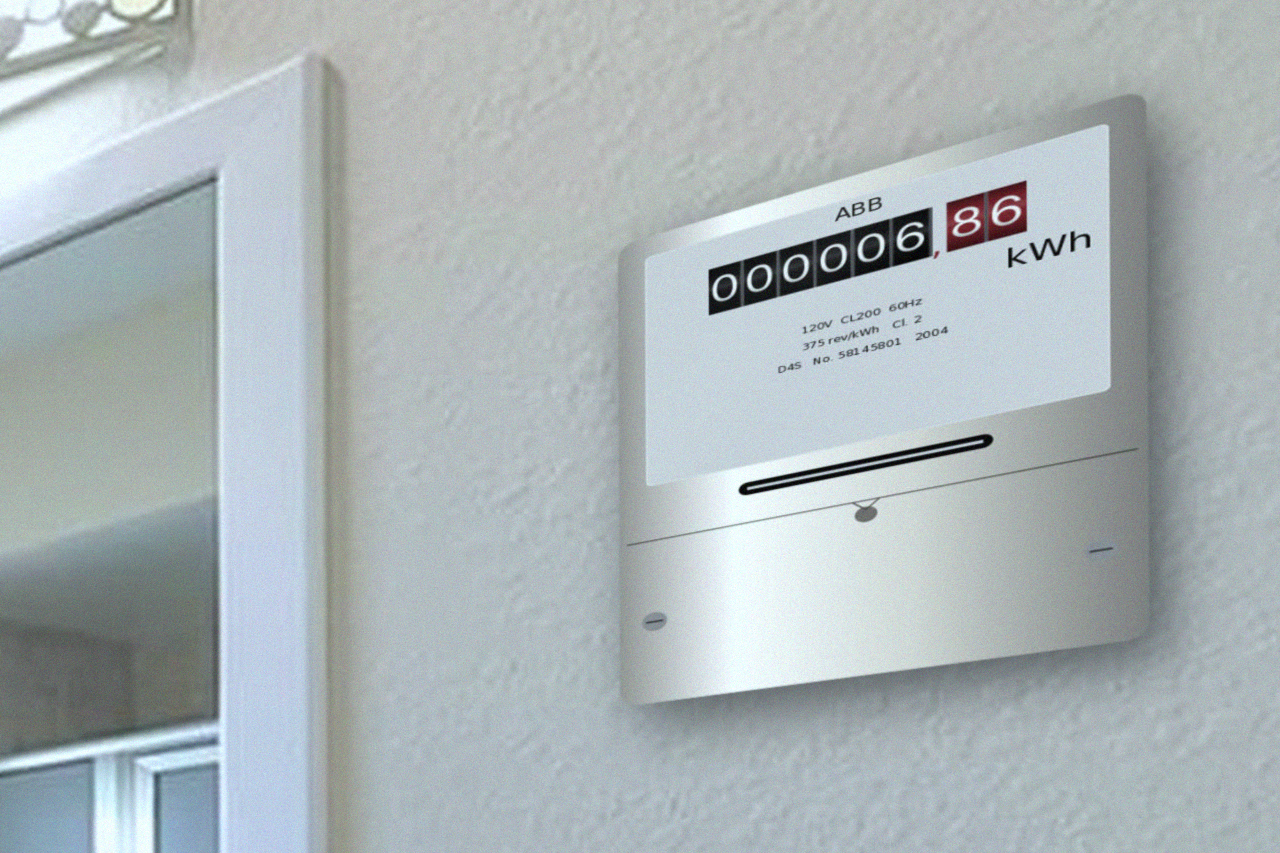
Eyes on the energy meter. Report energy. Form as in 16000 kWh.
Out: 6.86 kWh
